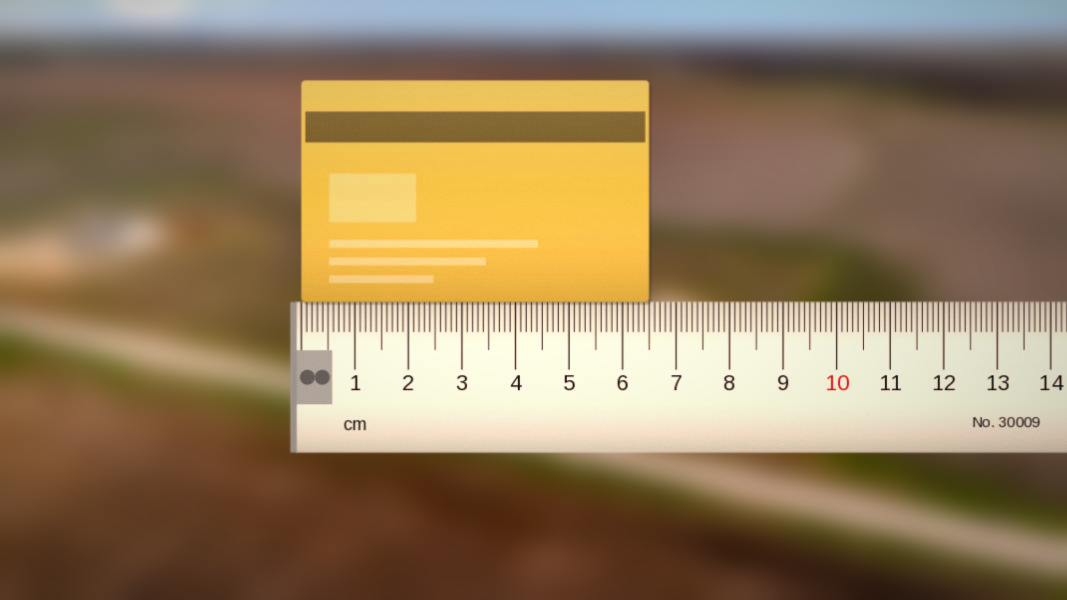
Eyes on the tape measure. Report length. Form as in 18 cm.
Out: 6.5 cm
